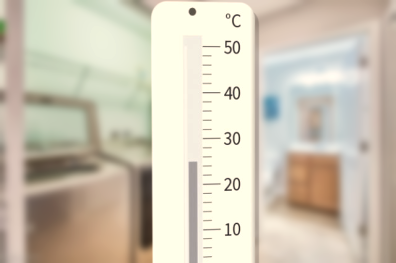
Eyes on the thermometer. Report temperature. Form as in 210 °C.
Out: 25 °C
